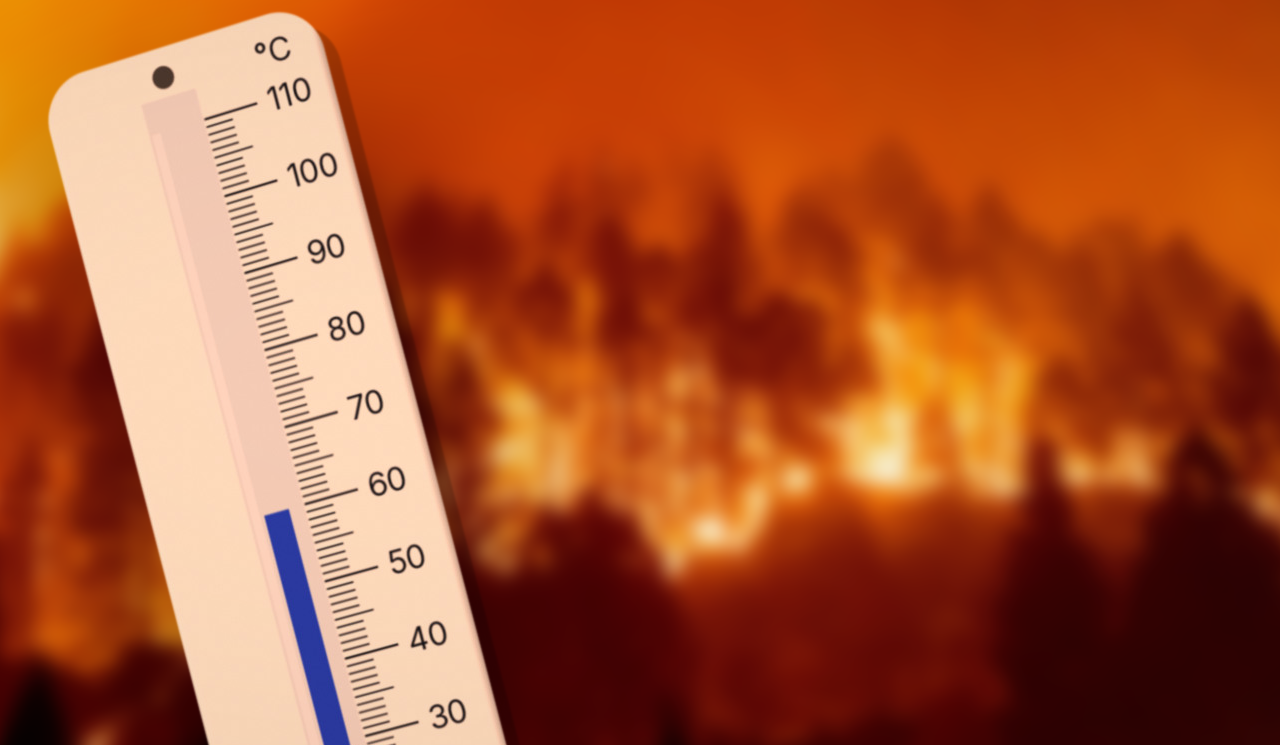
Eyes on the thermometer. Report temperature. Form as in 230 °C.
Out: 60 °C
